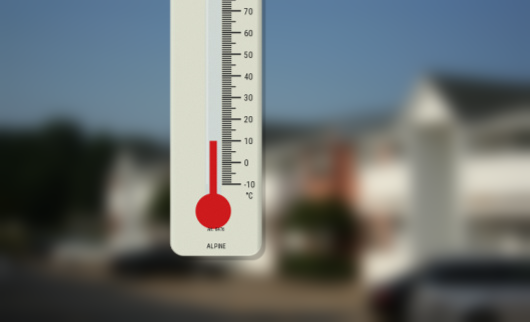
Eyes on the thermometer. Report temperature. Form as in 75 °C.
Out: 10 °C
